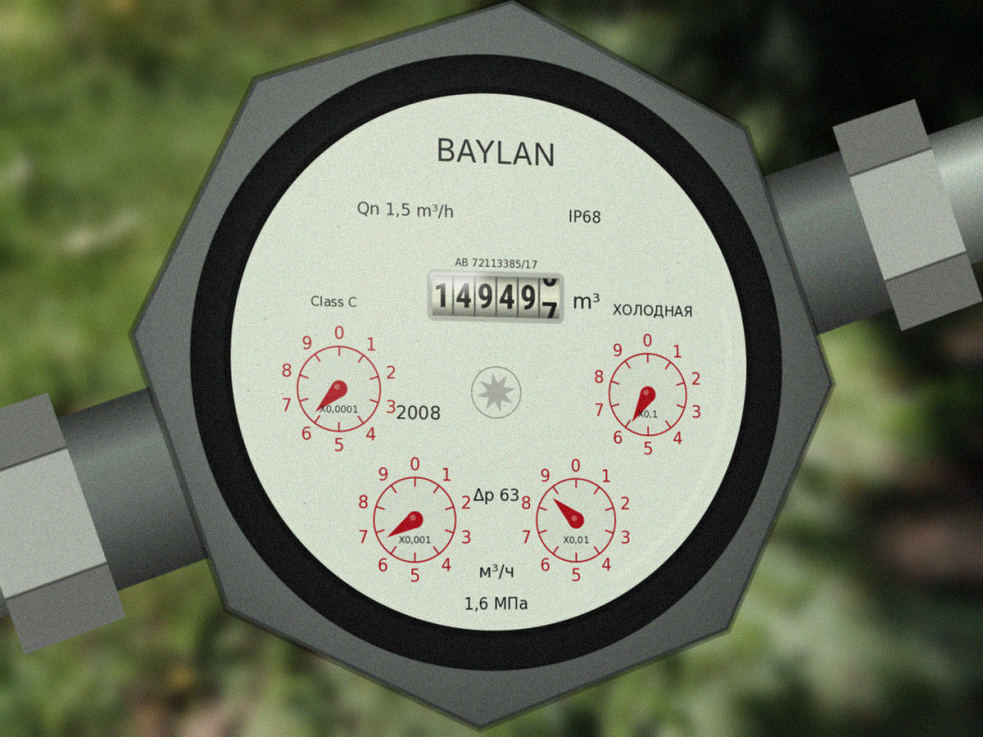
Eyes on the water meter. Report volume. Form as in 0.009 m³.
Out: 149496.5866 m³
